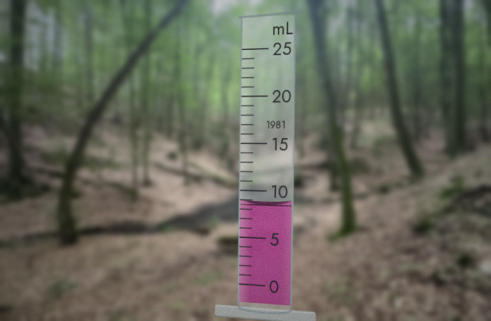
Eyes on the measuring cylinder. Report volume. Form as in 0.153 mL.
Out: 8.5 mL
